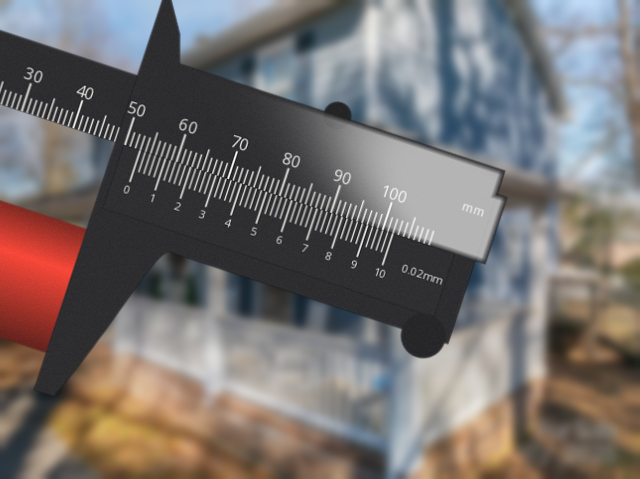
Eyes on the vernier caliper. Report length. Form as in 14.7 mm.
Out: 53.0 mm
